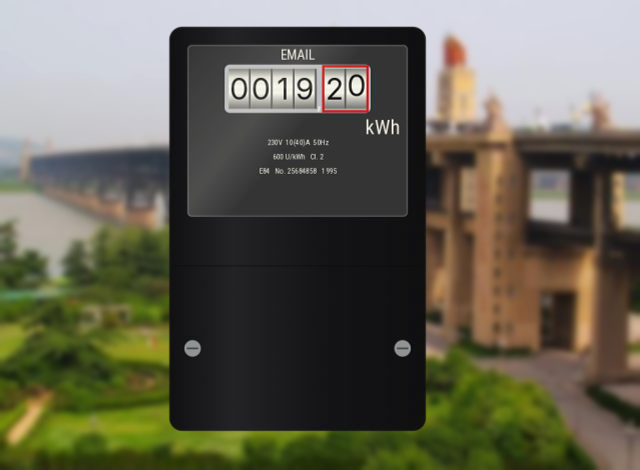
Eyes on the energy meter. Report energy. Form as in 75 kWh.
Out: 19.20 kWh
